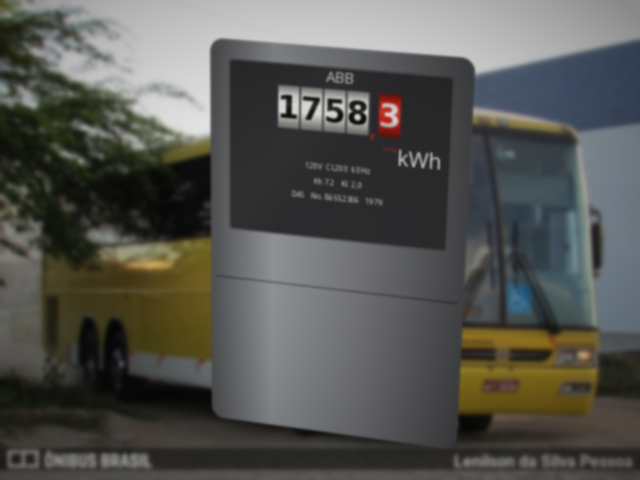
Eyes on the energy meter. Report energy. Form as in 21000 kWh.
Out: 1758.3 kWh
